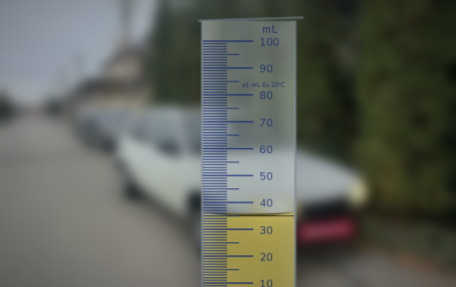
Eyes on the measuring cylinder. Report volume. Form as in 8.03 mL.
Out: 35 mL
